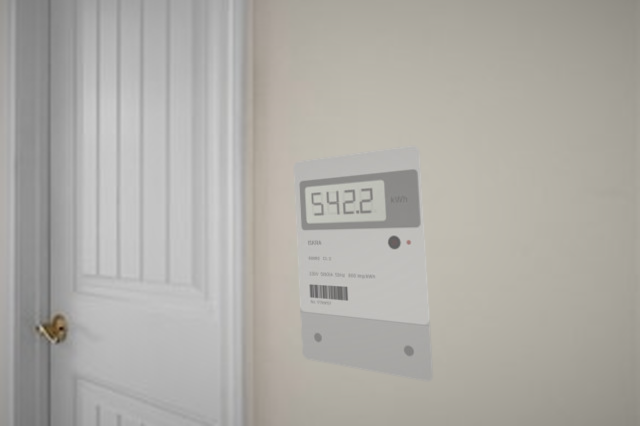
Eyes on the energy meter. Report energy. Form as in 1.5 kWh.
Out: 542.2 kWh
